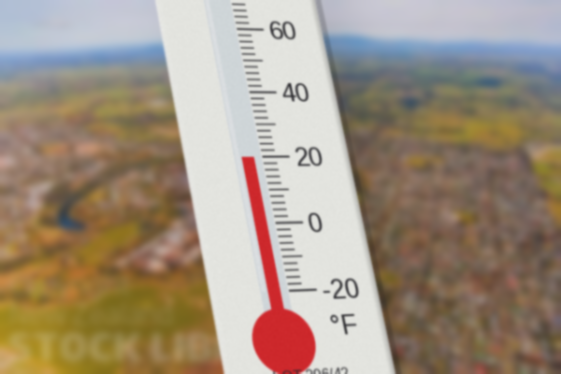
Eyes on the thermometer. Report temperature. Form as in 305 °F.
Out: 20 °F
